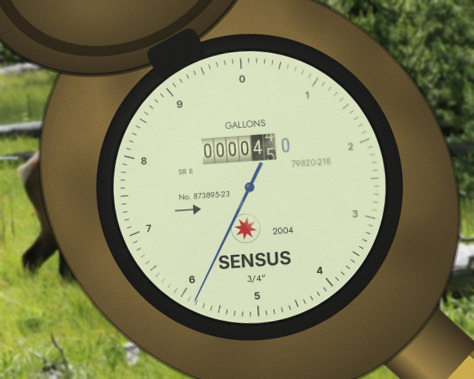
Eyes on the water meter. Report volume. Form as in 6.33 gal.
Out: 445.8 gal
